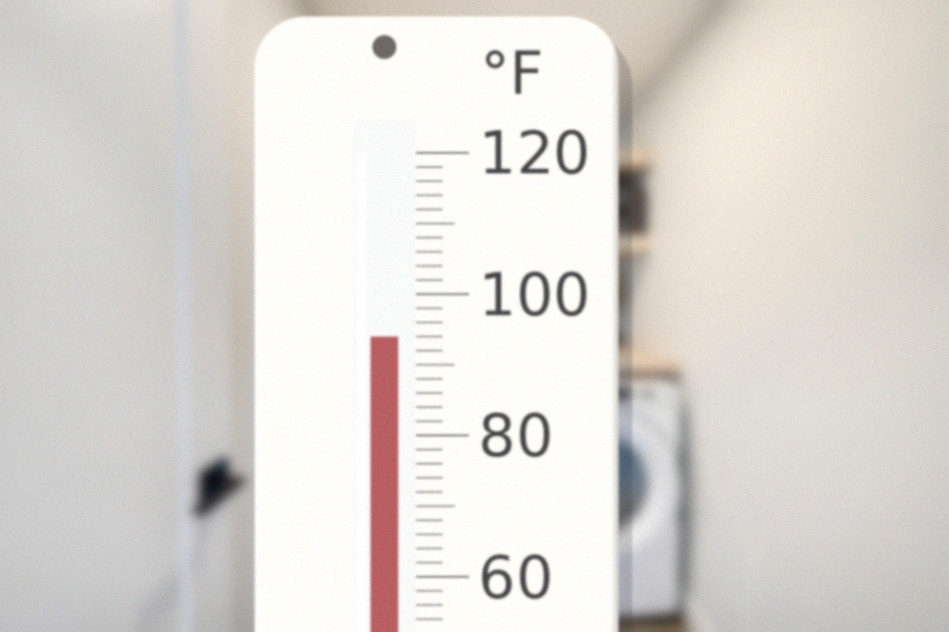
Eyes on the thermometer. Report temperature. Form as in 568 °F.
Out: 94 °F
